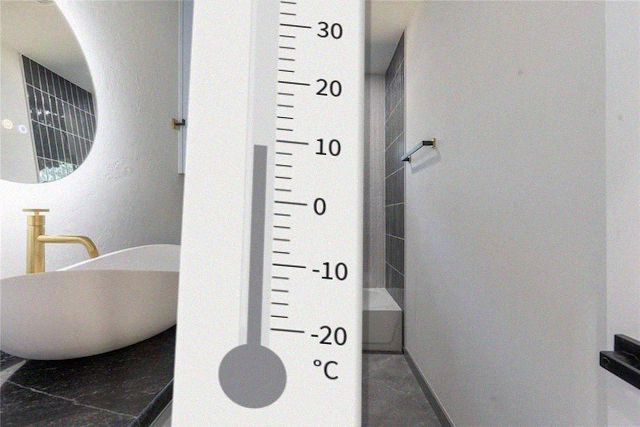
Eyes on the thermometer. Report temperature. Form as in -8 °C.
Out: 9 °C
